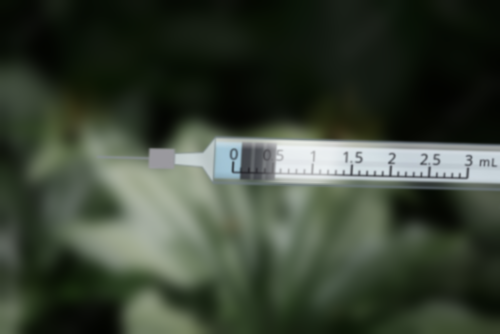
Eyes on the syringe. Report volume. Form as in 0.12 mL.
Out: 0.1 mL
